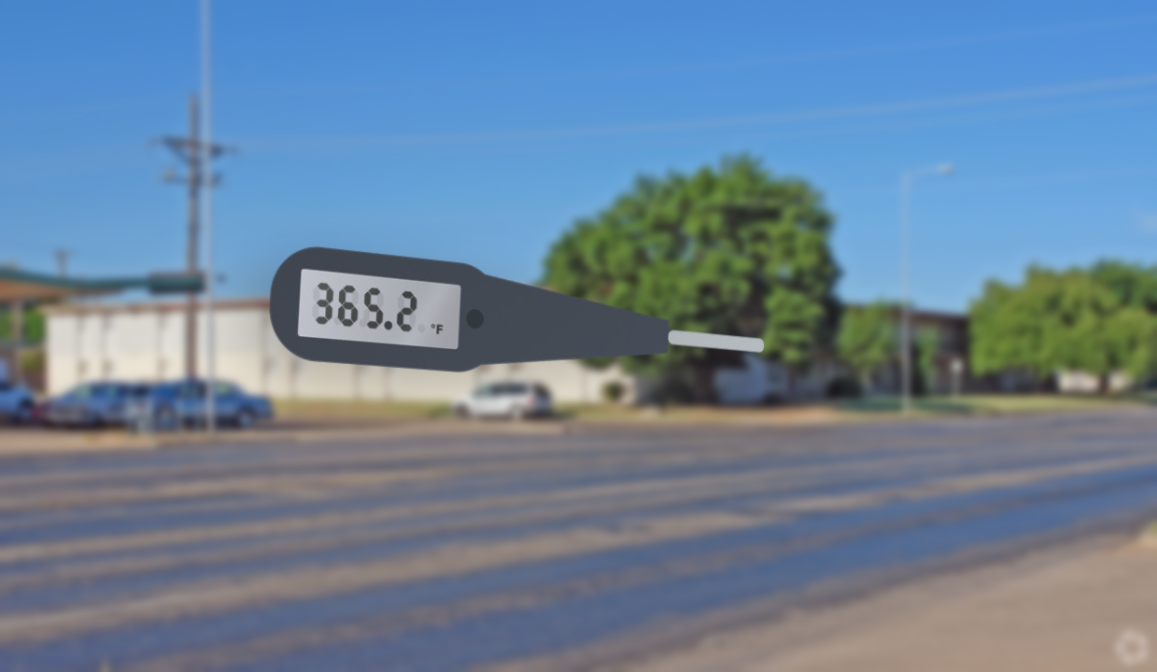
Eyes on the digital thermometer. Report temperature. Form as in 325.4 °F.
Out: 365.2 °F
